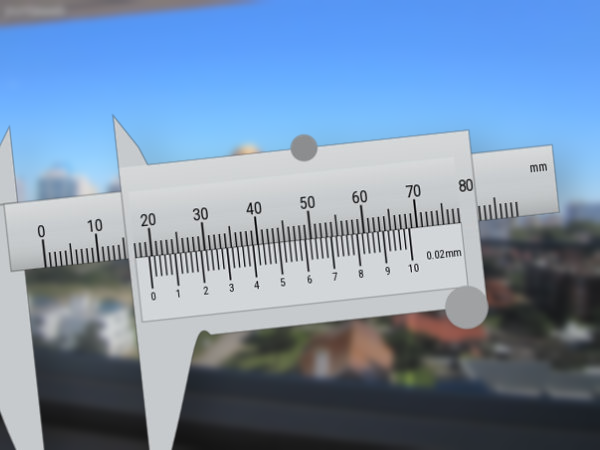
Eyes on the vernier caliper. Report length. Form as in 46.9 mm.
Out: 19.5 mm
